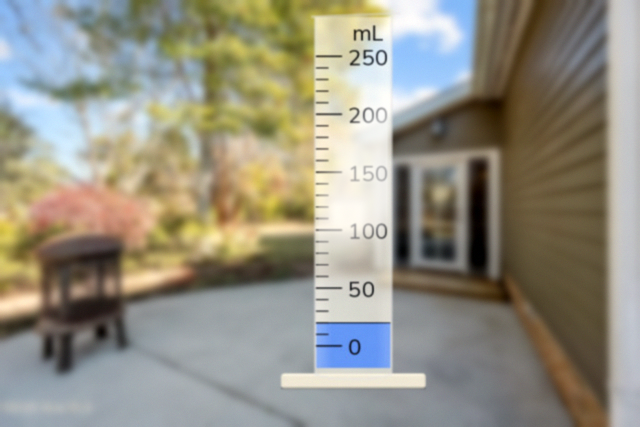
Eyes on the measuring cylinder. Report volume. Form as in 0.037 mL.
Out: 20 mL
